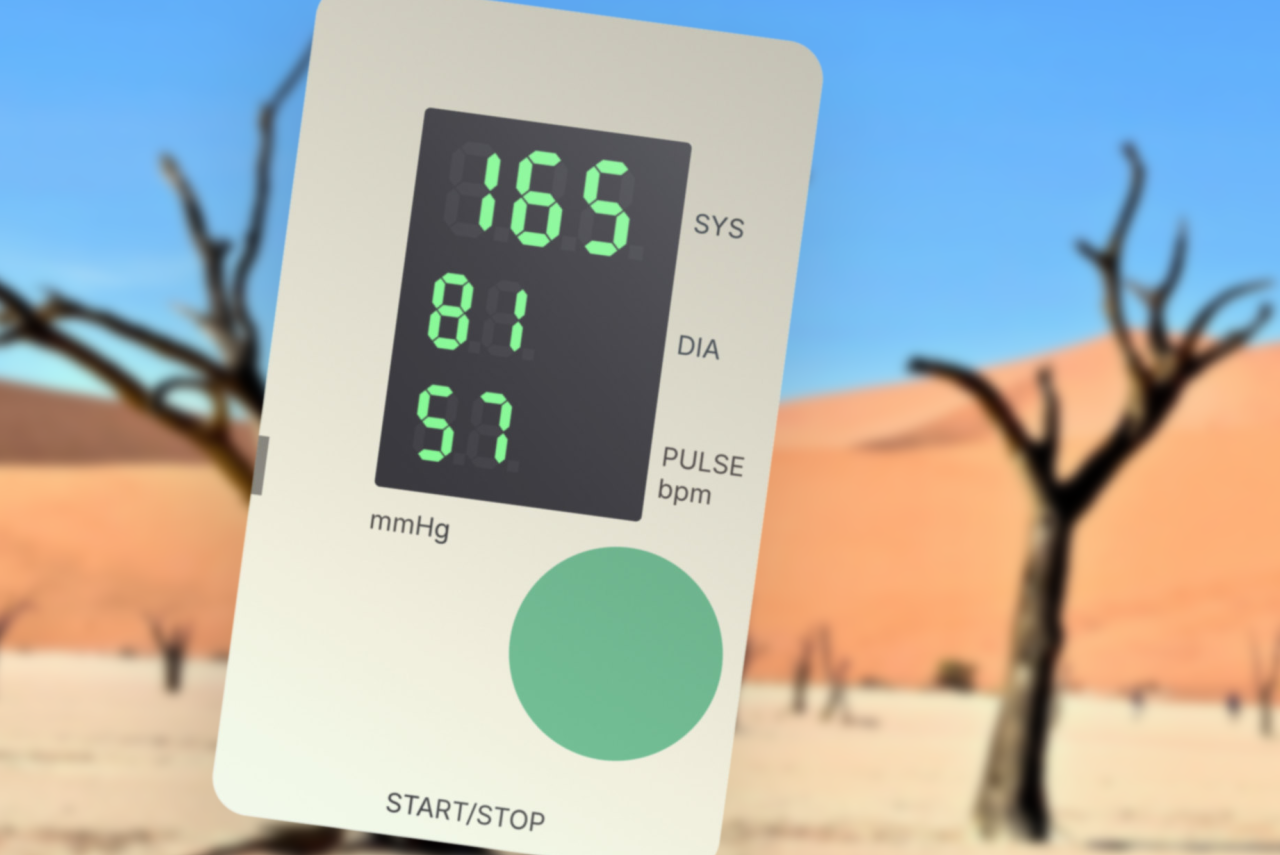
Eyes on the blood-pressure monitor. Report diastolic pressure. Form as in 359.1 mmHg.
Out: 81 mmHg
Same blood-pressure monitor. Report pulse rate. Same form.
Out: 57 bpm
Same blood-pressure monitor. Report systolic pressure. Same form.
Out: 165 mmHg
